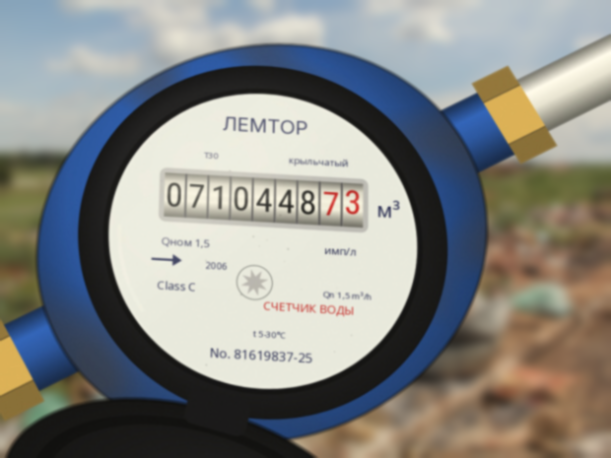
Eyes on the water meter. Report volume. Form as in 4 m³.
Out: 710448.73 m³
